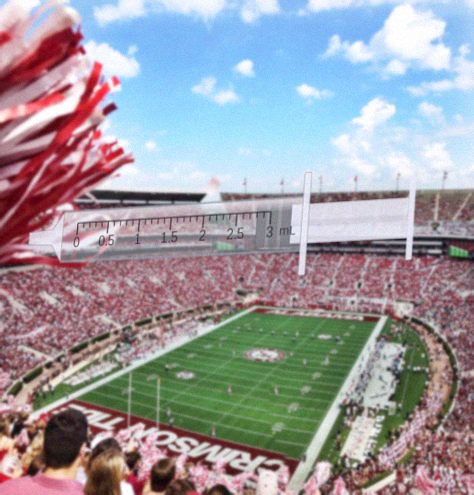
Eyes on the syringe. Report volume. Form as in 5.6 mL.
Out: 2.8 mL
